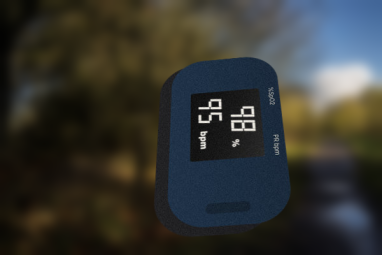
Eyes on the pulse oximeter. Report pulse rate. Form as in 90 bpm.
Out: 95 bpm
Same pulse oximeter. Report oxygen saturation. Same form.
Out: 98 %
